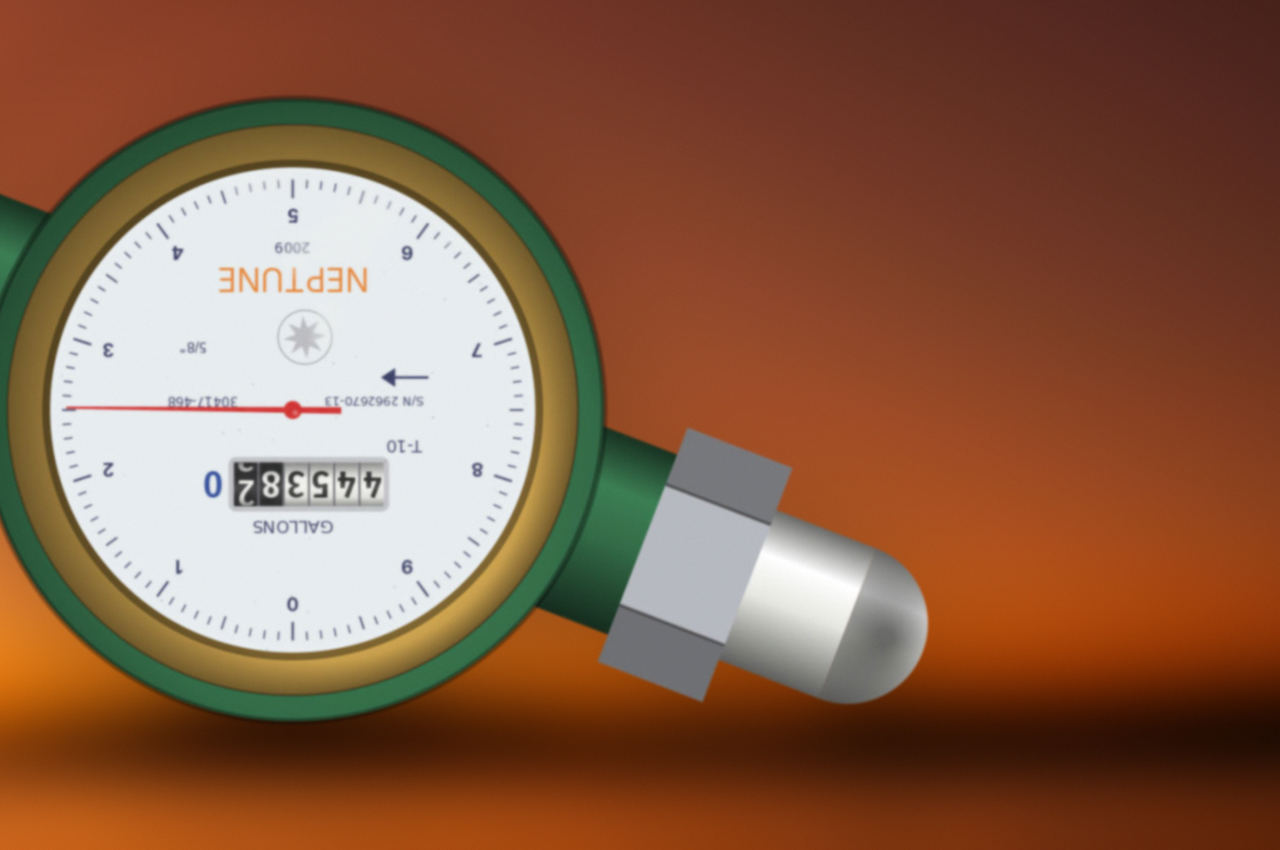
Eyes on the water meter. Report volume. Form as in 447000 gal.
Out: 4453822.5 gal
